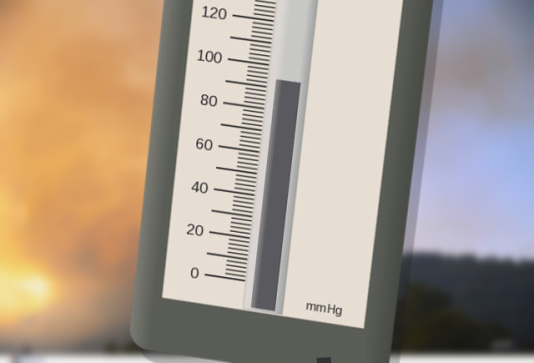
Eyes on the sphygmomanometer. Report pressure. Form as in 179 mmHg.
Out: 94 mmHg
